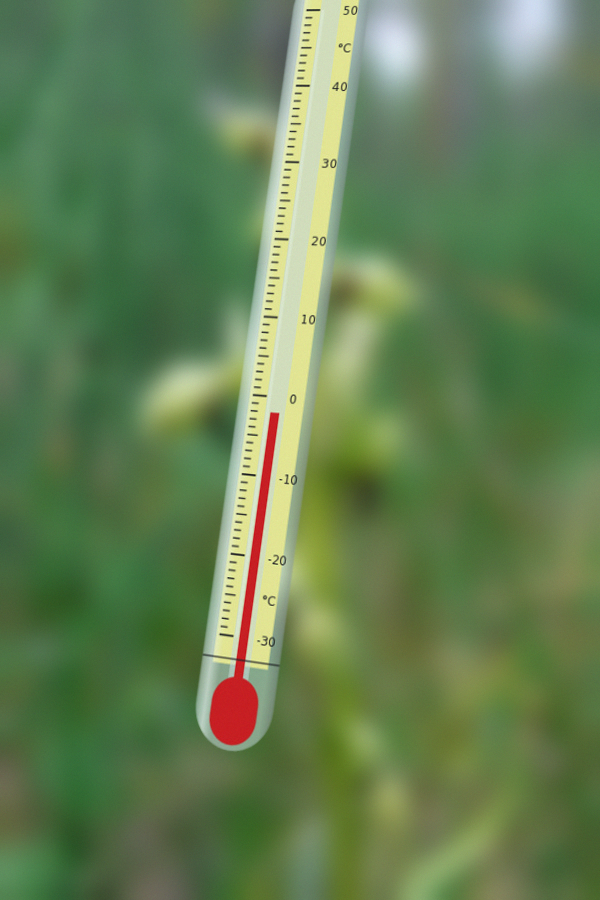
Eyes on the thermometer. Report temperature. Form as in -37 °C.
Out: -2 °C
